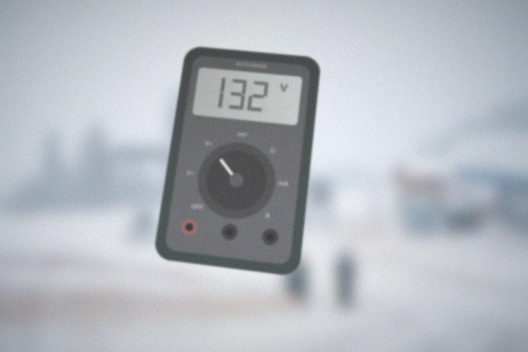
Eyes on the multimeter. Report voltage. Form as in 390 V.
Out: 132 V
